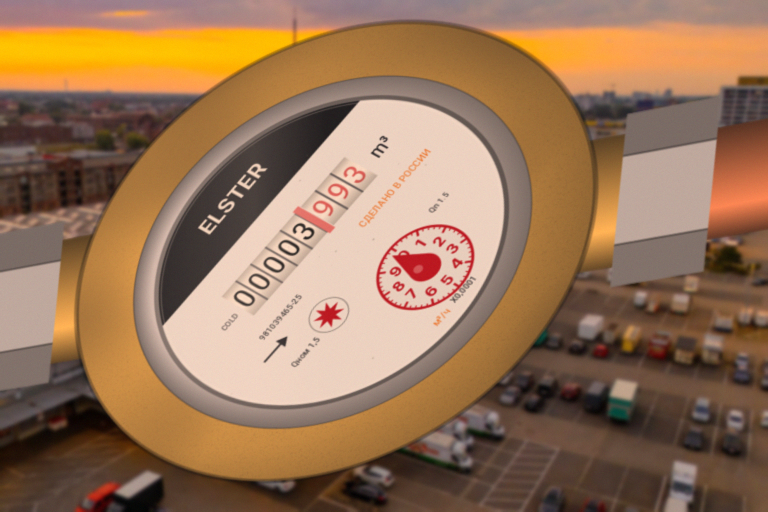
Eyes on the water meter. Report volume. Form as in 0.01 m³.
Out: 3.9929 m³
